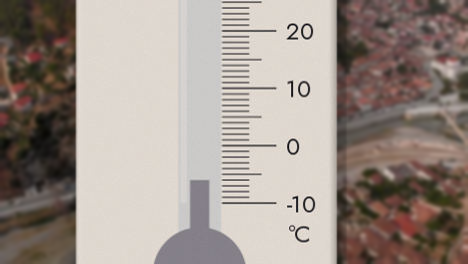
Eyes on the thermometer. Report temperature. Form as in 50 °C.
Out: -6 °C
